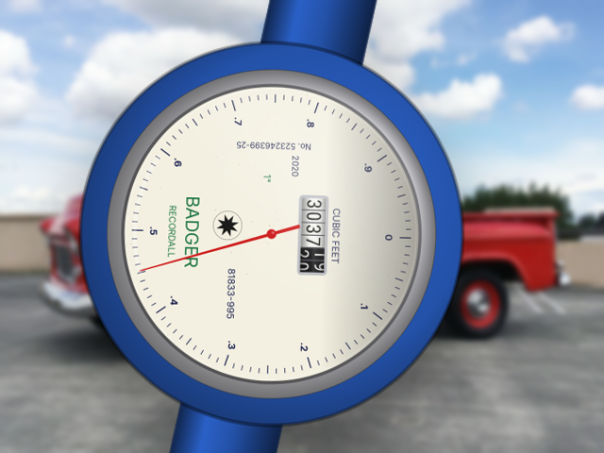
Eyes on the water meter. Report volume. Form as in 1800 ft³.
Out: 303719.45 ft³
